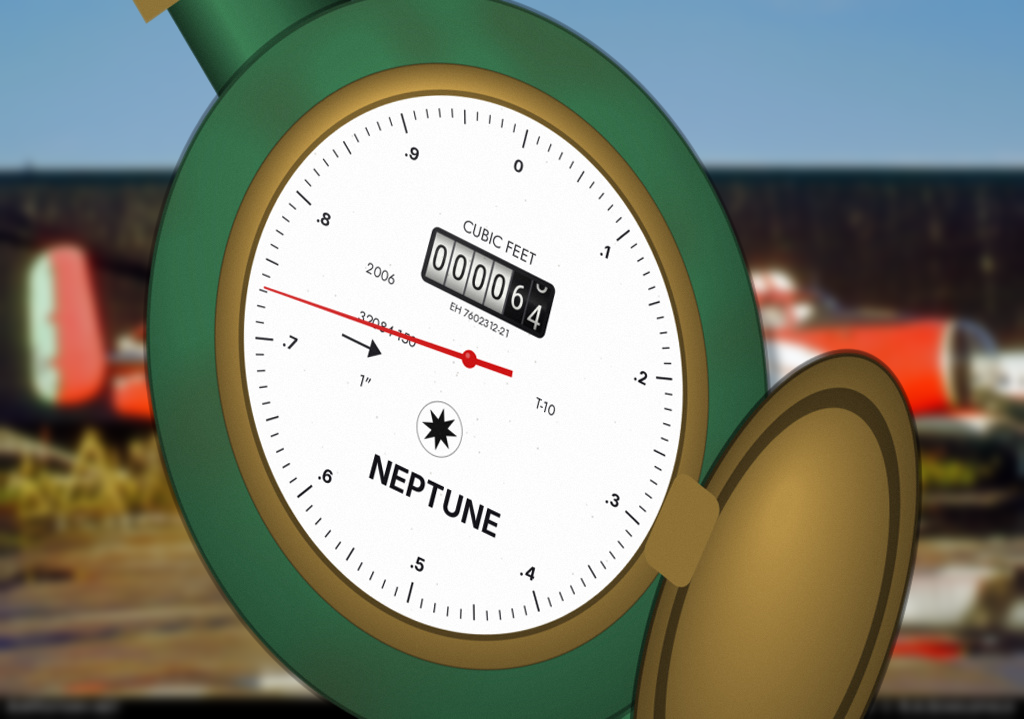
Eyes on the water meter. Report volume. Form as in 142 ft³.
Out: 63.73 ft³
